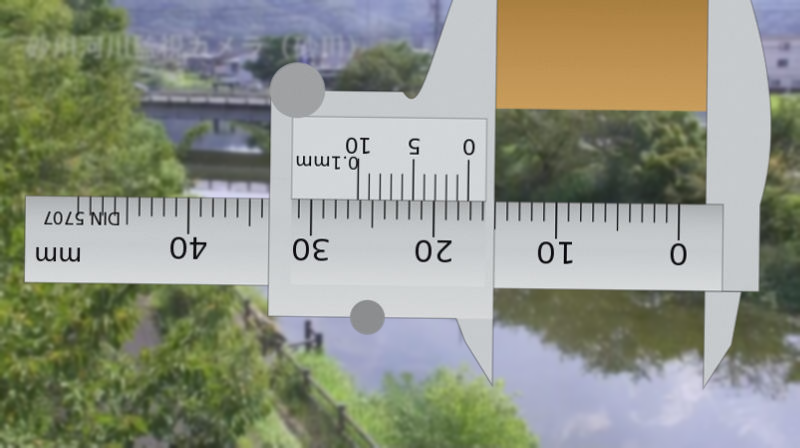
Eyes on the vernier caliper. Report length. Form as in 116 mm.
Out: 17.2 mm
